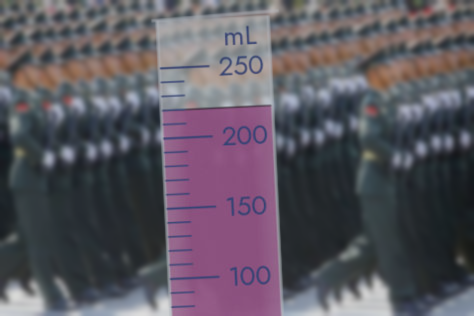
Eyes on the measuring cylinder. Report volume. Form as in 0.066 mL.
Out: 220 mL
